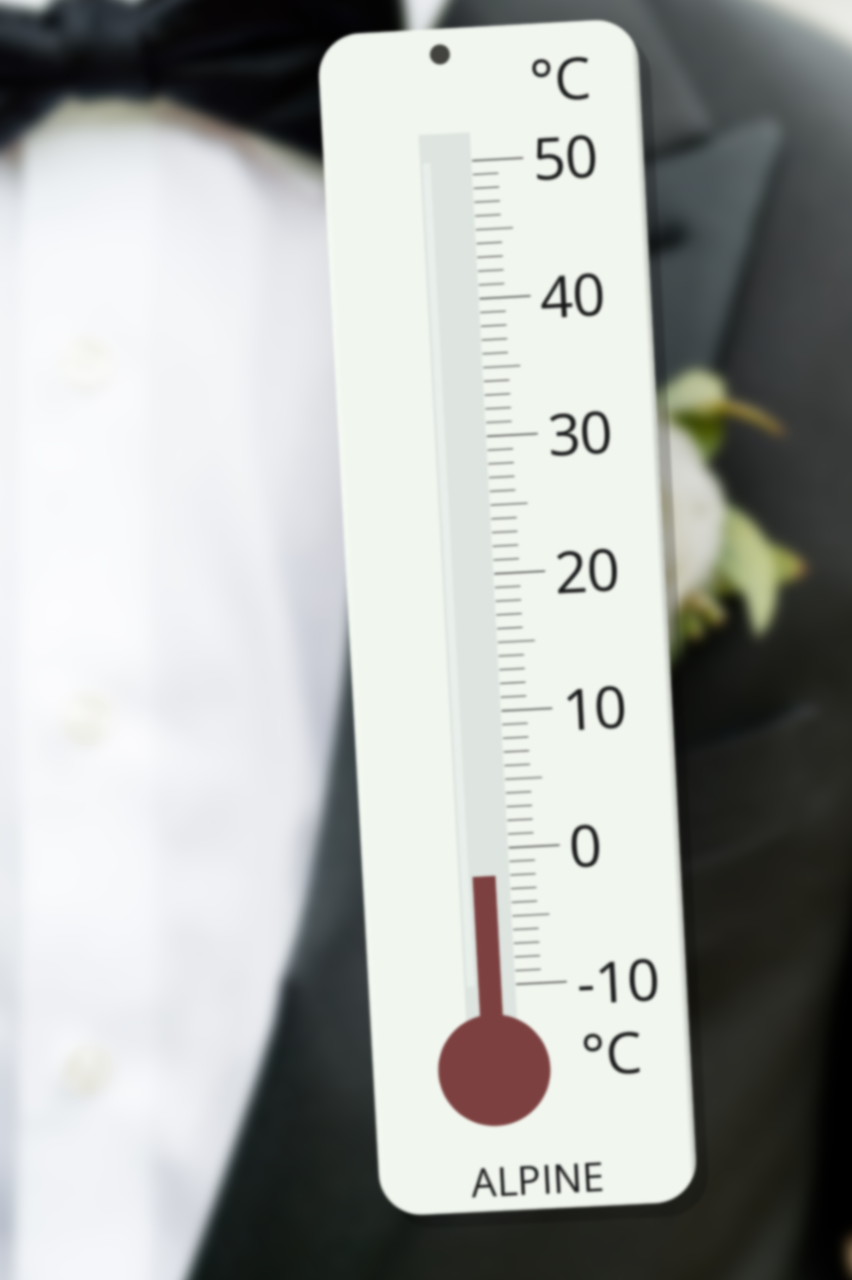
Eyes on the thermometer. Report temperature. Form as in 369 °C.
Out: -2 °C
